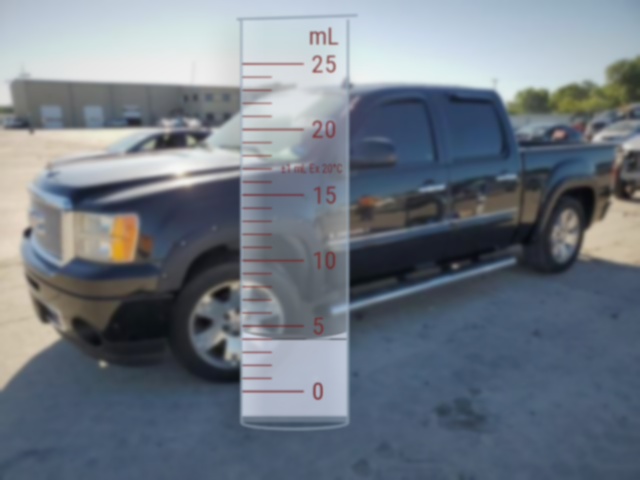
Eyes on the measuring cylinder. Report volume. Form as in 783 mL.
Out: 4 mL
